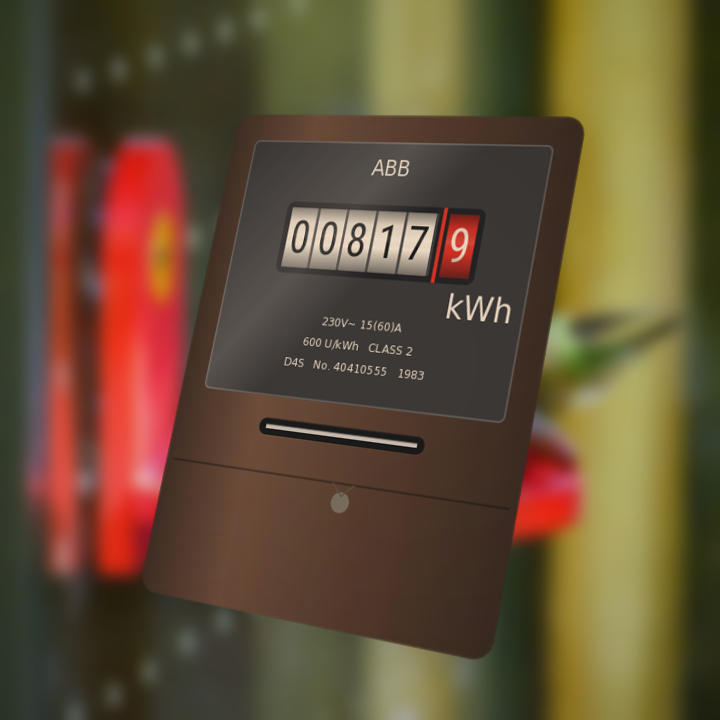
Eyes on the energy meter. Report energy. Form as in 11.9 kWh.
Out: 817.9 kWh
